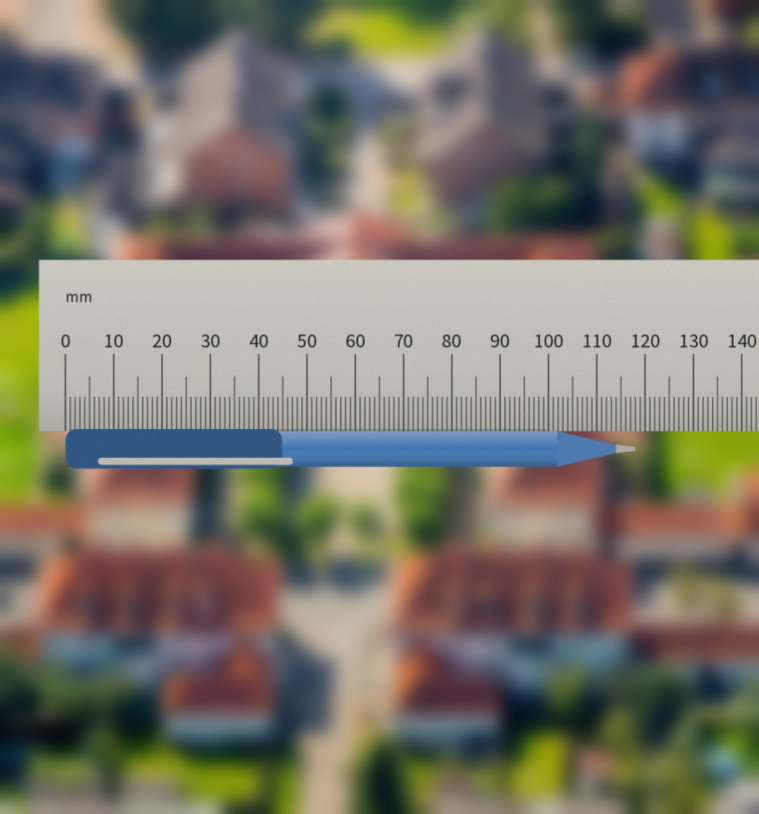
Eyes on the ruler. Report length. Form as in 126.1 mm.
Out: 118 mm
